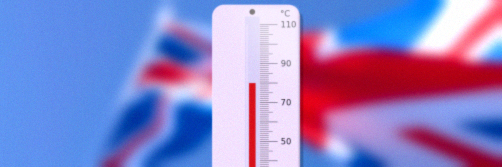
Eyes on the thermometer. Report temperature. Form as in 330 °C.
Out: 80 °C
